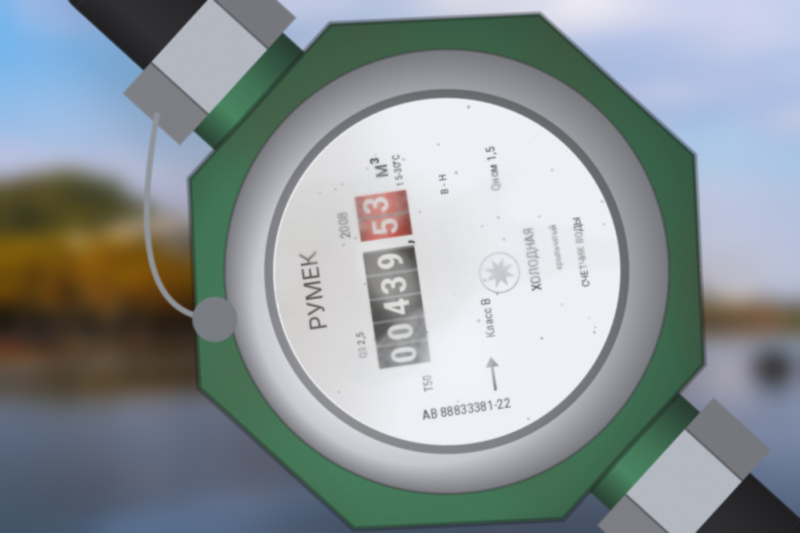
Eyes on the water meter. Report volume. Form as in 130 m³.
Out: 439.53 m³
